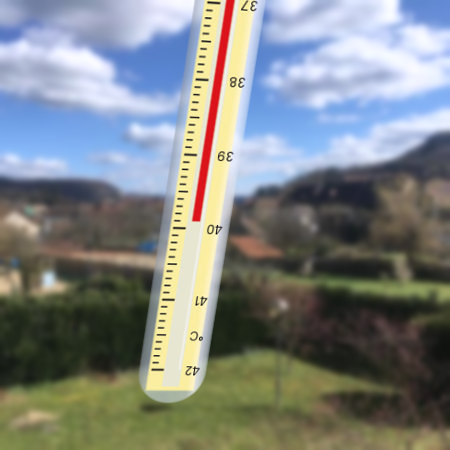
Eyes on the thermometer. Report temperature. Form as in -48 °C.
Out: 39.9 °C
